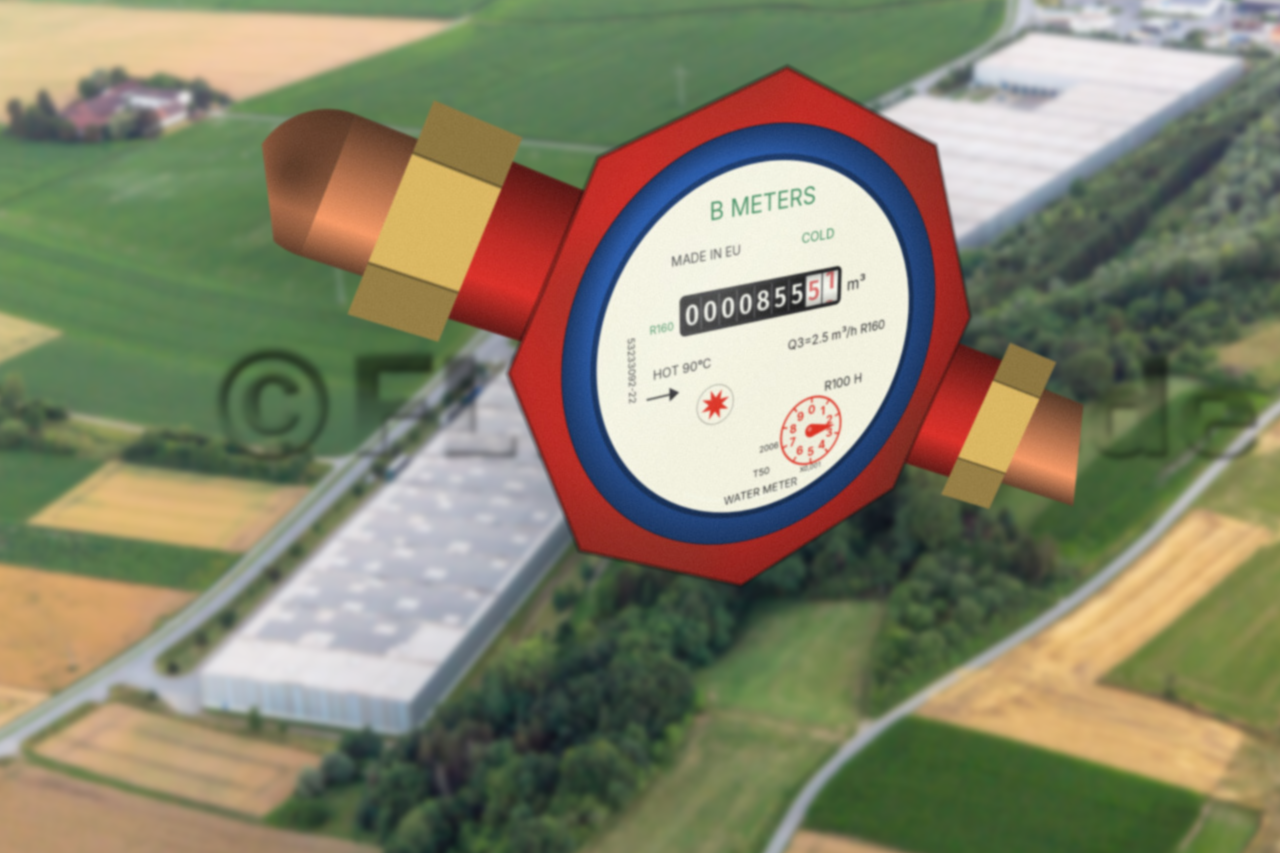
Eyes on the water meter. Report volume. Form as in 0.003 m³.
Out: 855.512 m³
